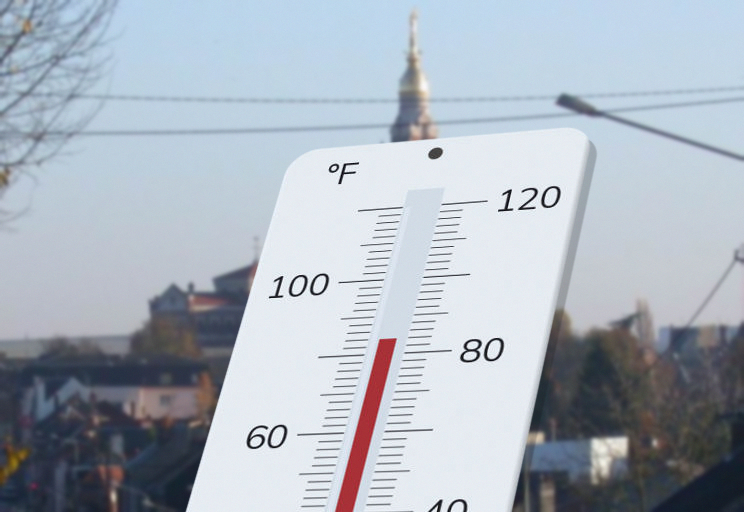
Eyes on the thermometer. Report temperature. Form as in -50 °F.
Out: 84 °F
